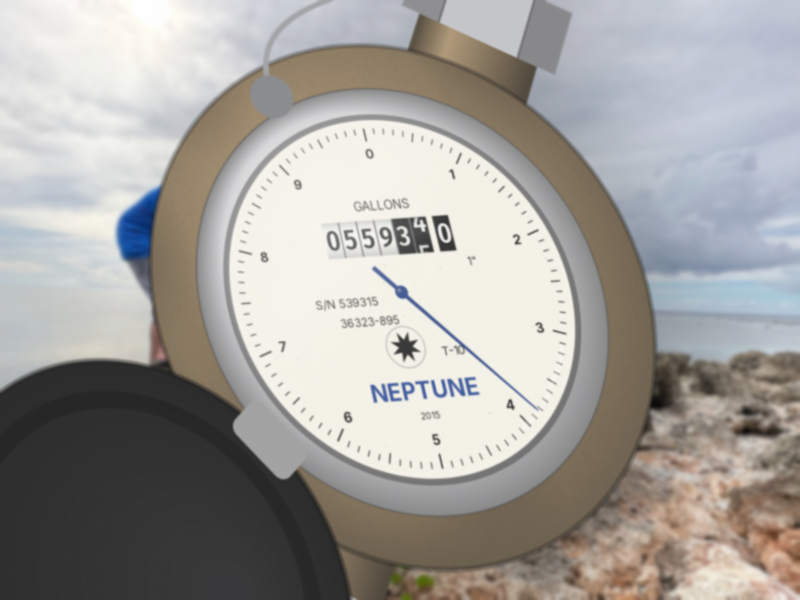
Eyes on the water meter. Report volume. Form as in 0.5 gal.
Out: 559343.8 gal
